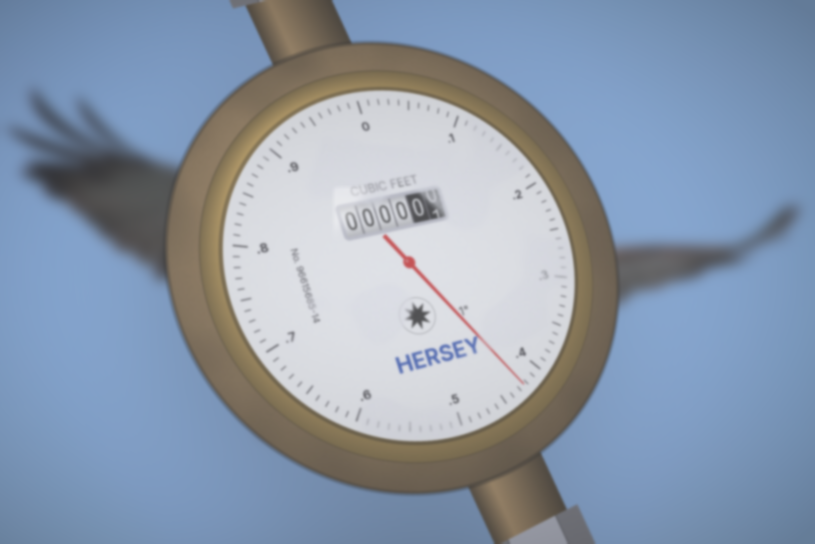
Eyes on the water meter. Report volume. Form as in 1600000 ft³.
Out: 0.42 ft³
